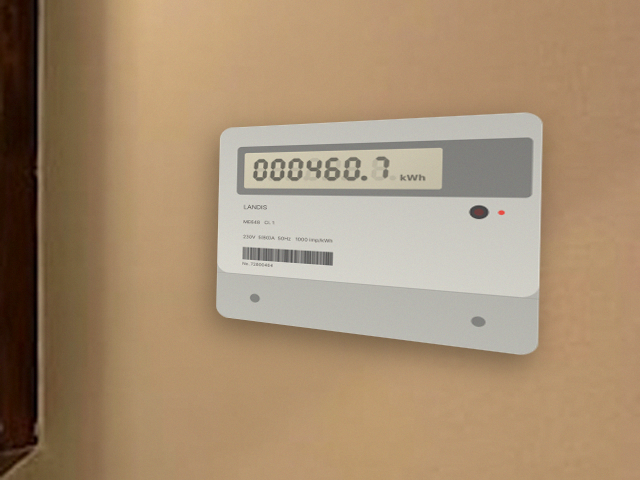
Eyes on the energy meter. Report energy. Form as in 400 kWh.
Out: 460.7 kWh
